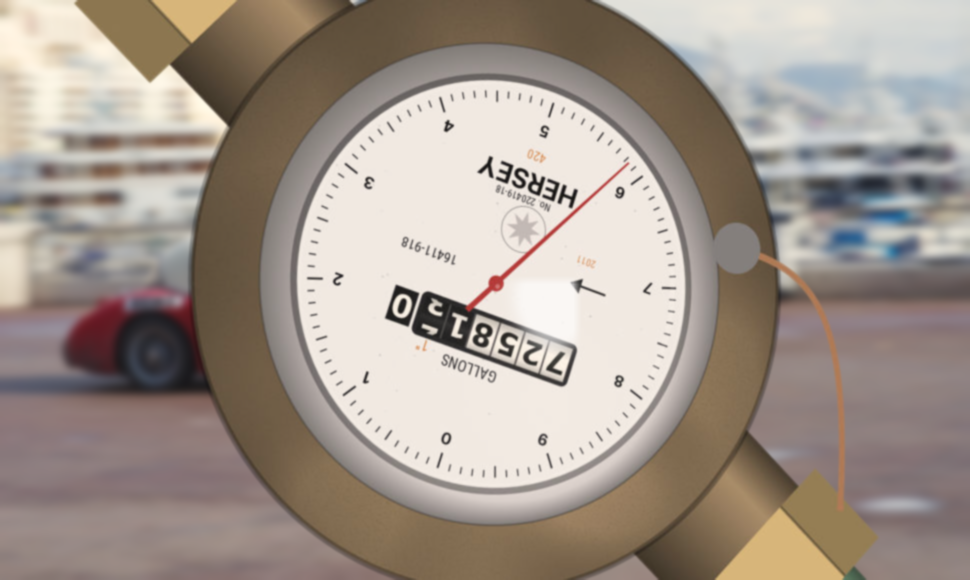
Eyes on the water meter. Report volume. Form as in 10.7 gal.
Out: 7258125.8 gal
